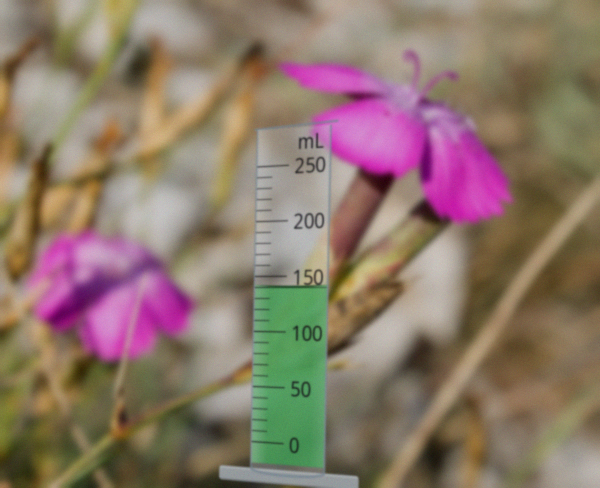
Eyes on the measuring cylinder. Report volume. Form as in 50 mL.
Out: 140 mL
